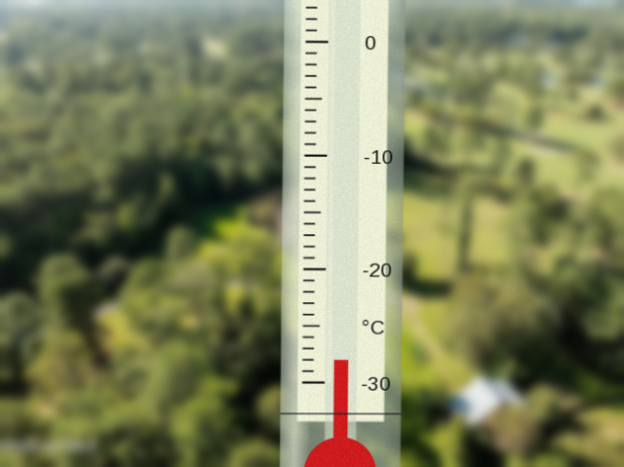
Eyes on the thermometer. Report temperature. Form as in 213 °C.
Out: -28 °C
